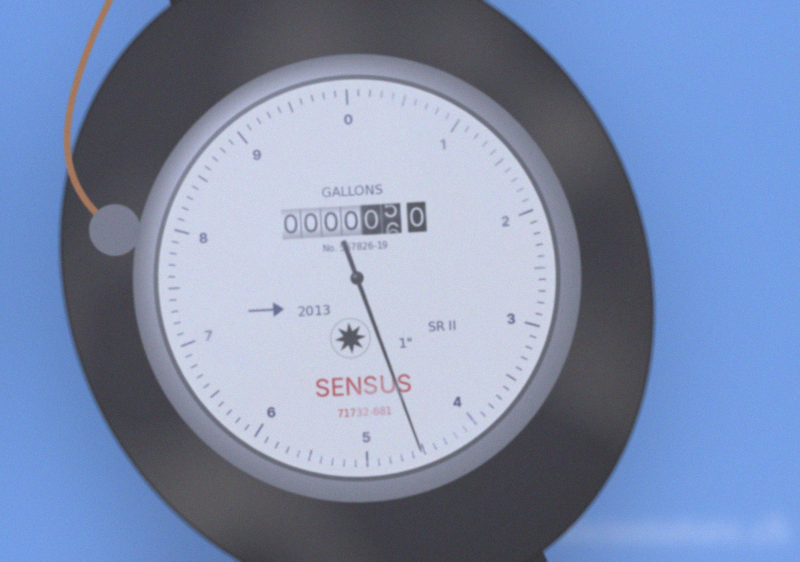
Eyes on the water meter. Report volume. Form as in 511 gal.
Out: 54.5 gal
